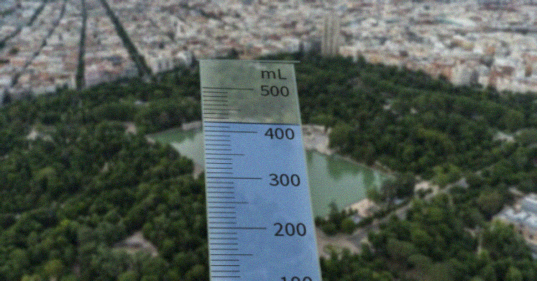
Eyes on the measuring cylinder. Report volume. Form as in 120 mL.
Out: 420 mL
